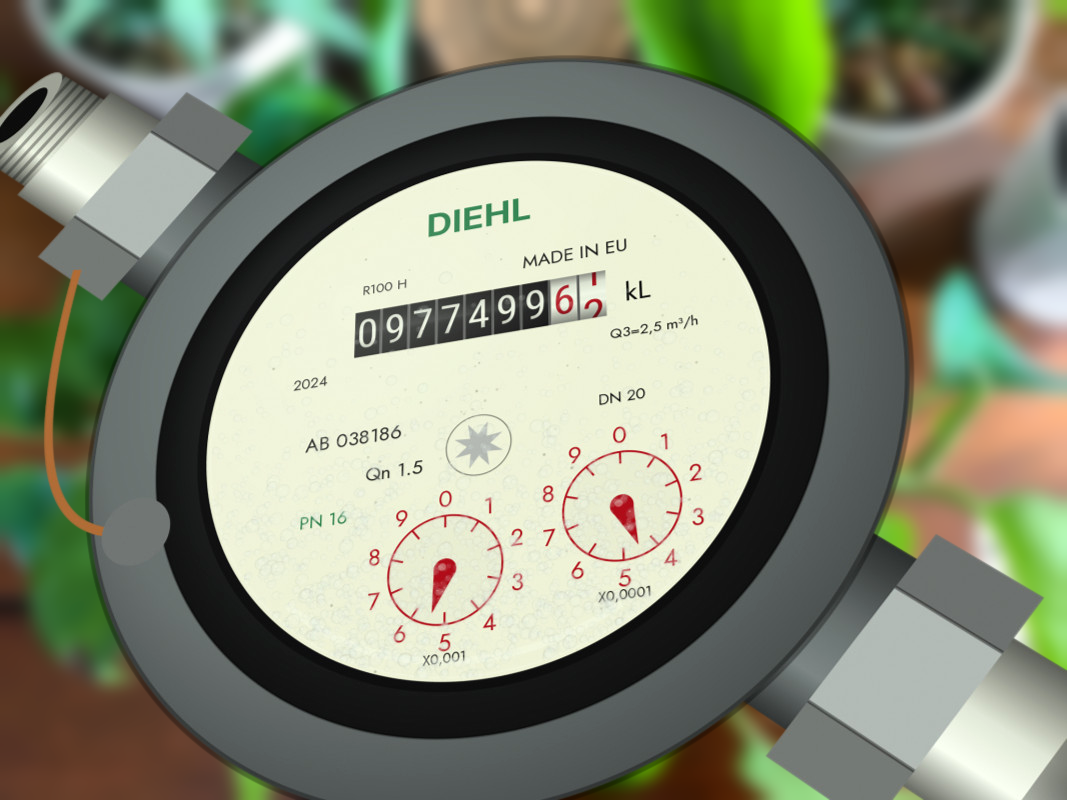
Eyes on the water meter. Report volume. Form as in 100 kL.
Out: 977499.6154 kL
